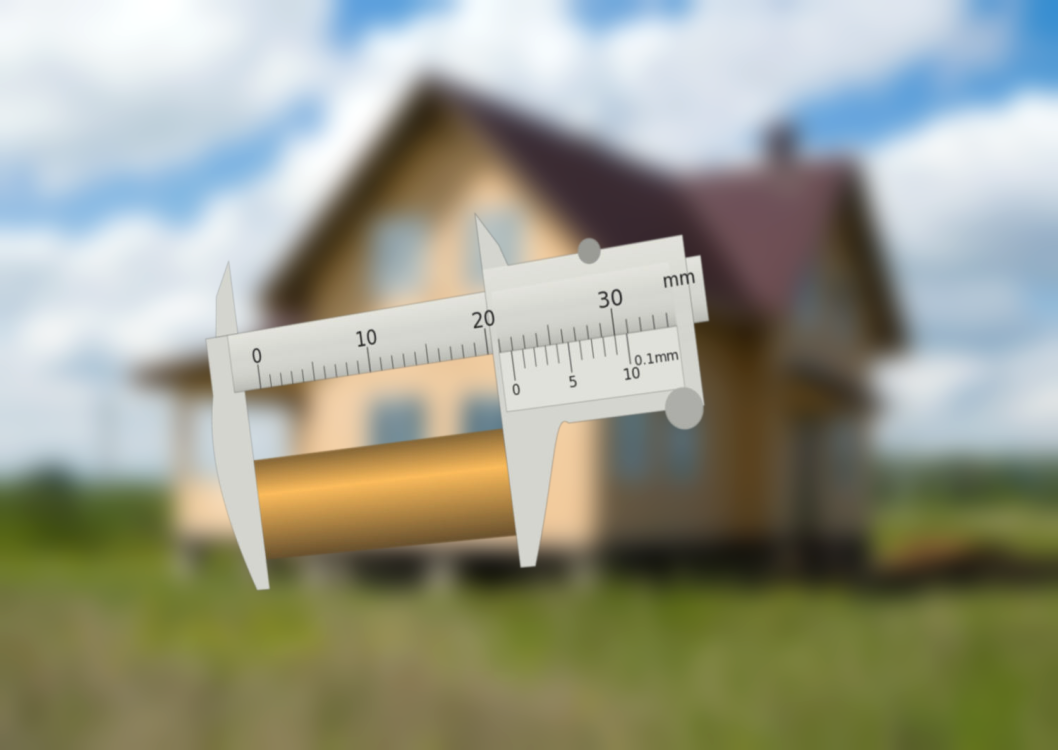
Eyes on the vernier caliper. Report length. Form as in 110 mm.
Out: 21.9 mm
